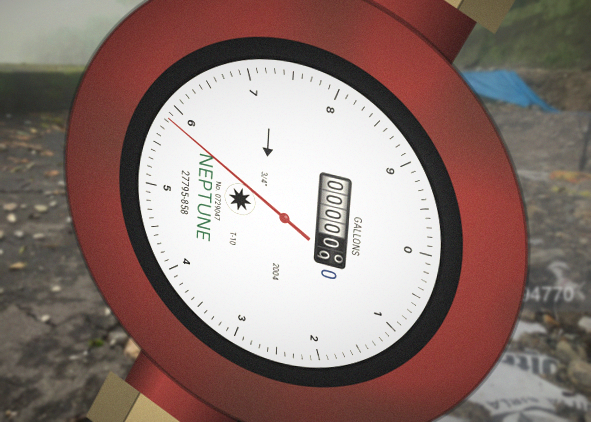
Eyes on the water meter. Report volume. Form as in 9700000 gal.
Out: 85.8 gal
